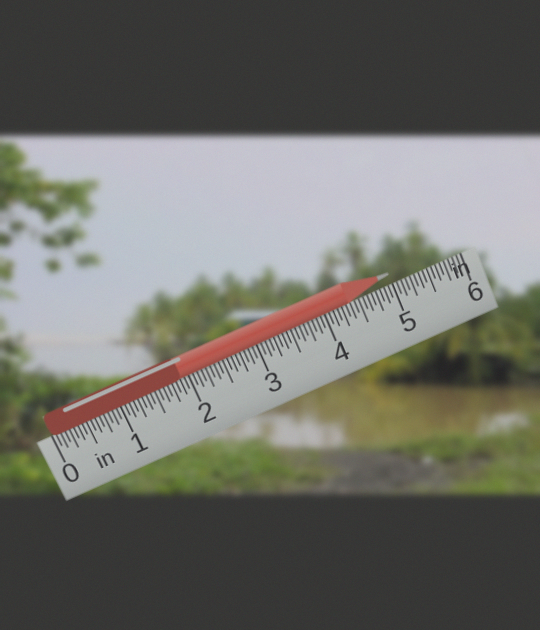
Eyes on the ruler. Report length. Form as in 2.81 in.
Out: 5 in
